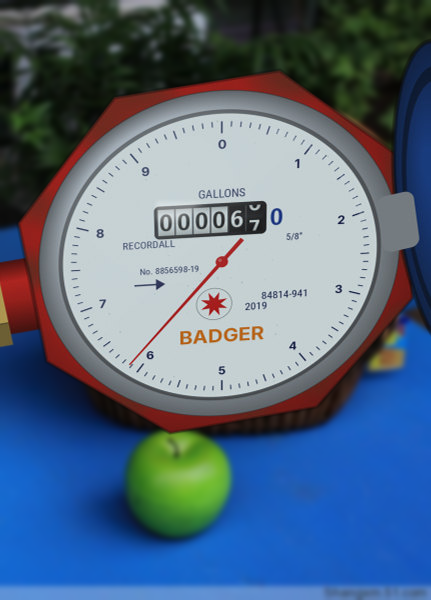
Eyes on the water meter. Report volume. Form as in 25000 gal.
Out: 666.1 gal
